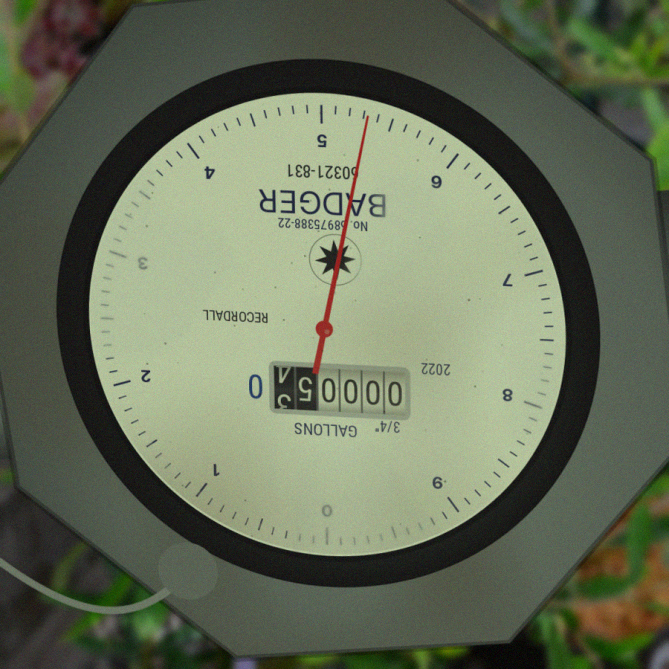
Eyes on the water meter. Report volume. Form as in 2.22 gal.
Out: 535.3 gal
